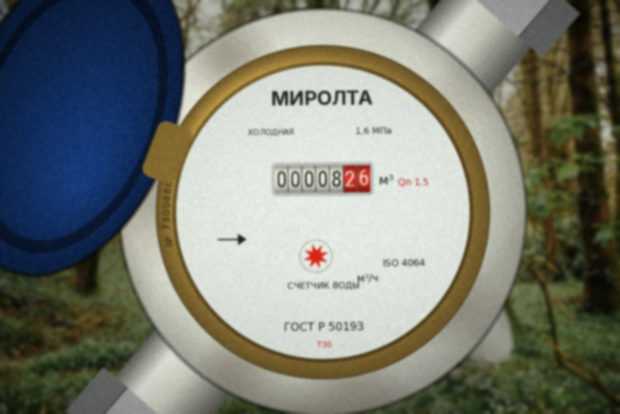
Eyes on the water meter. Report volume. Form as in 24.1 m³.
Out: 8.26 m³
